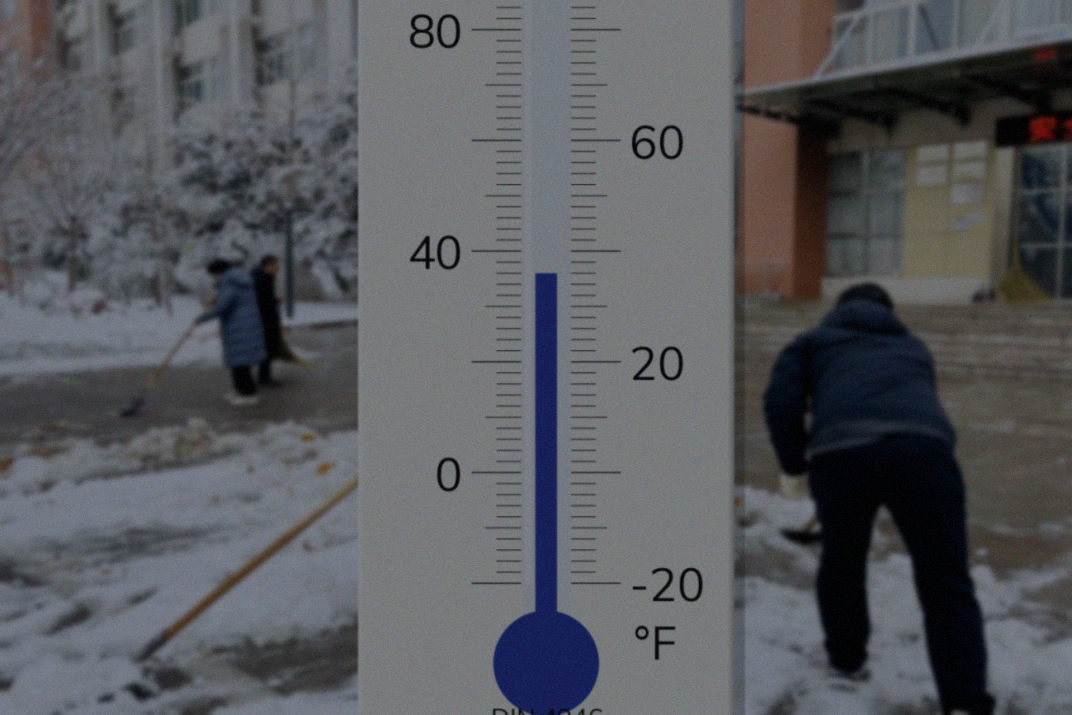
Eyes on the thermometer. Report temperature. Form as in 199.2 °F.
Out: 36 °F
